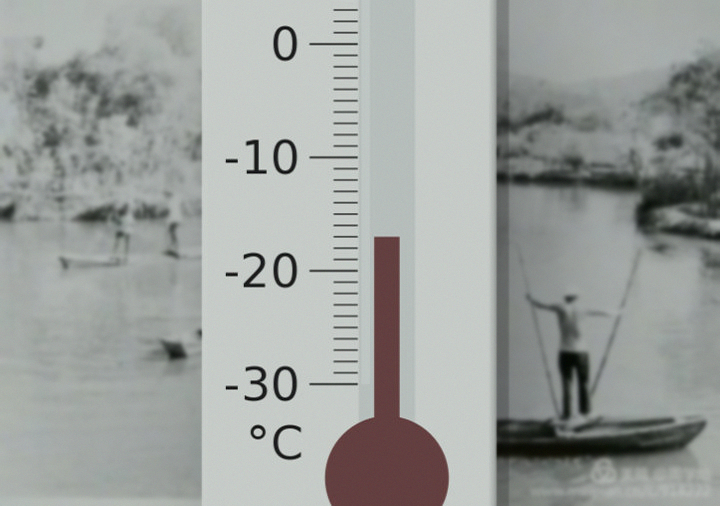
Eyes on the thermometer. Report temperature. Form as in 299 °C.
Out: -17 °C
